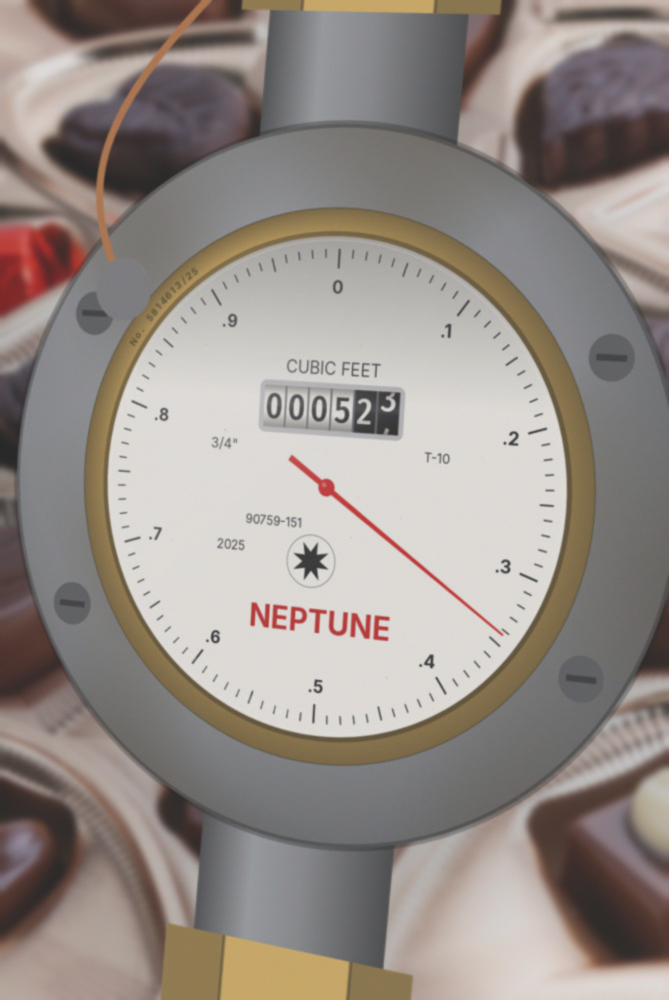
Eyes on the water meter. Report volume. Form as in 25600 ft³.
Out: 523.34 ft³
